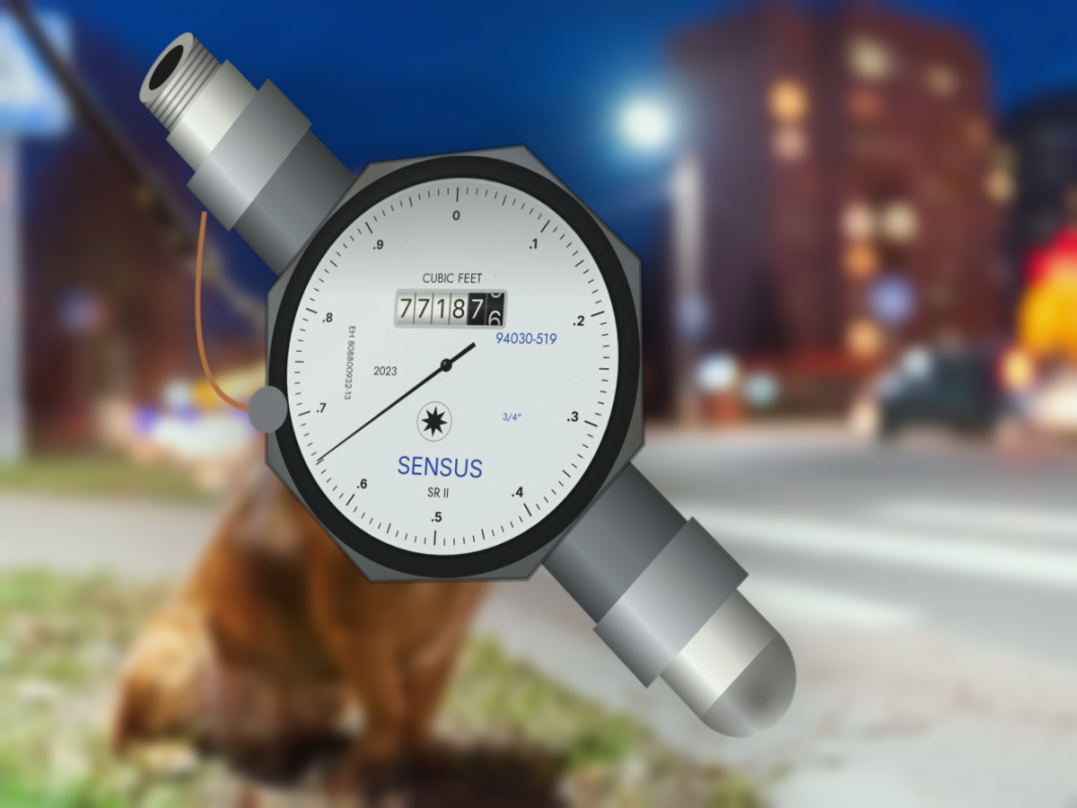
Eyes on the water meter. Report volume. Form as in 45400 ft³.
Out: 771875.65 ft³
